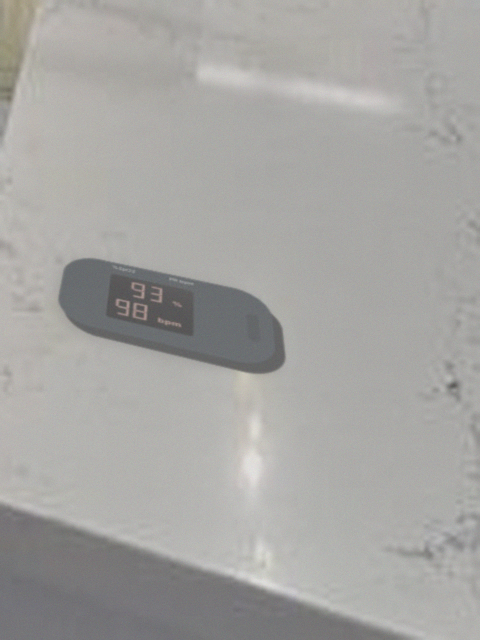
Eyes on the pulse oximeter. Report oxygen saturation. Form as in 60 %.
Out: 93 %
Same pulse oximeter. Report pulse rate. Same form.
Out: 98 bpm
